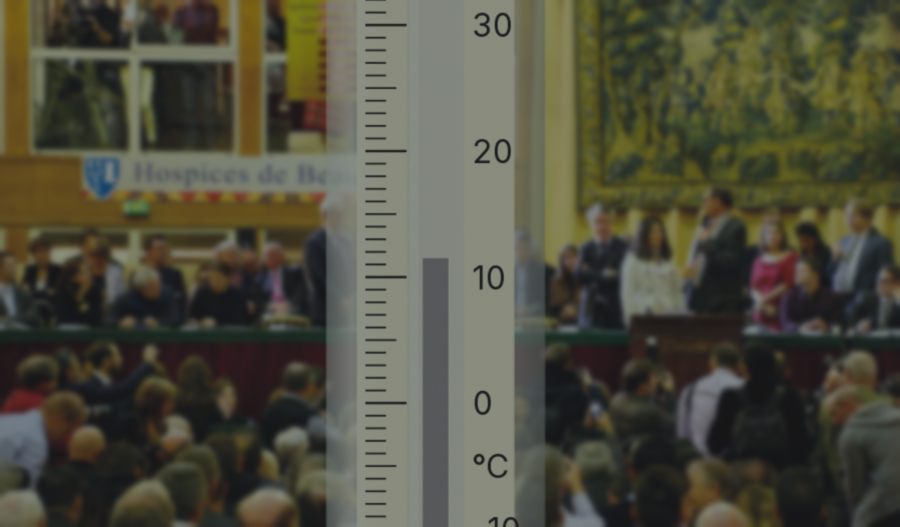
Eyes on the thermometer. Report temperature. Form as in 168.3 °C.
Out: 11.5 °C
